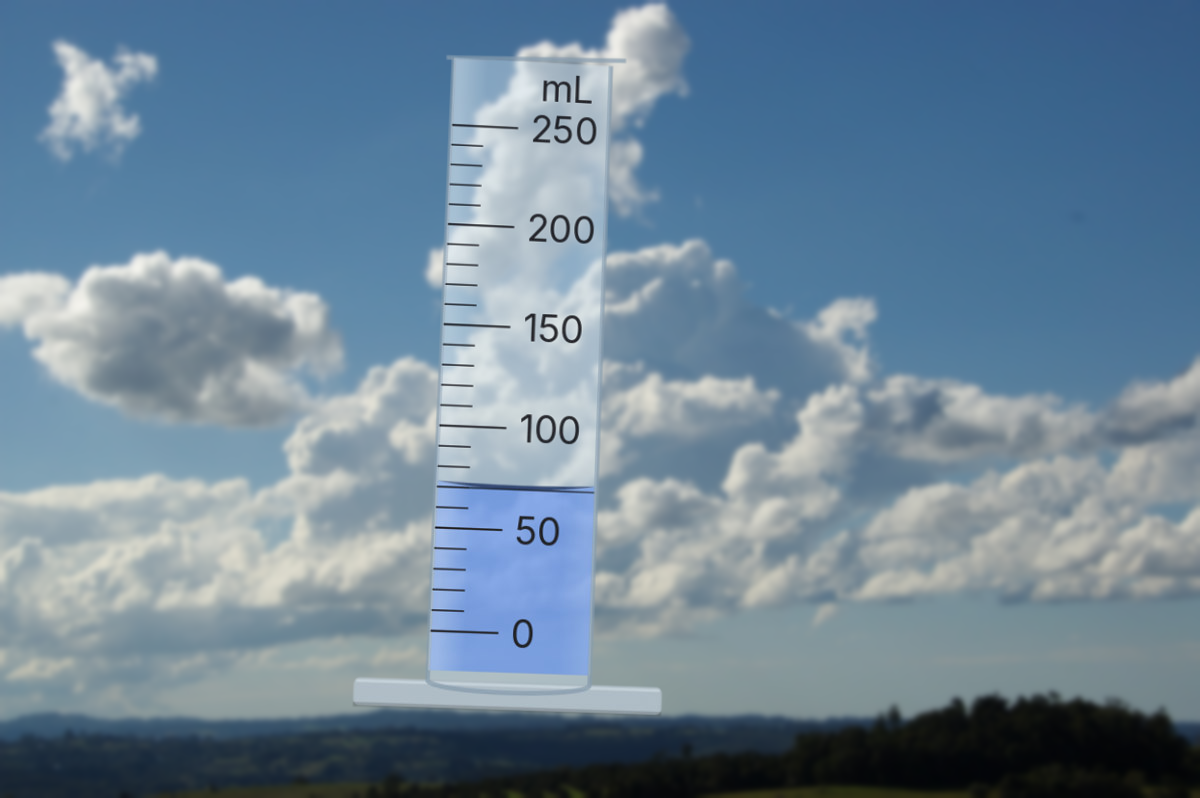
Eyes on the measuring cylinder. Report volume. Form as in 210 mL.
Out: 70 mL
